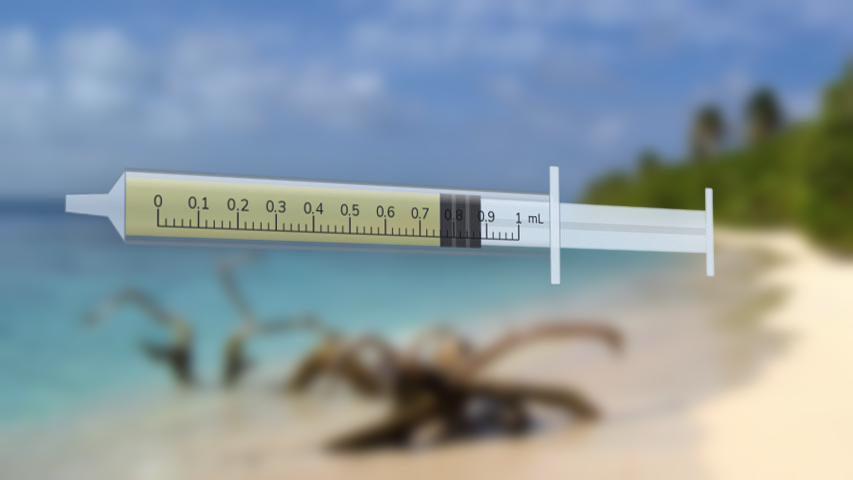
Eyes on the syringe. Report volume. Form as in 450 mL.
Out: 0.76 mL
